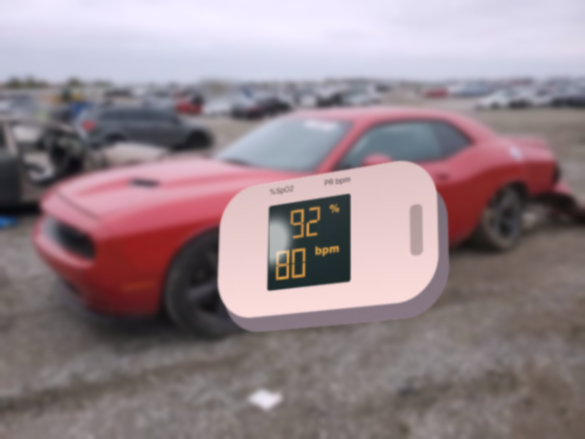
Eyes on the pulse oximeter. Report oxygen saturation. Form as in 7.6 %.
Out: 92 %
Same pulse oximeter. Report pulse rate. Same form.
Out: 80 bpm
